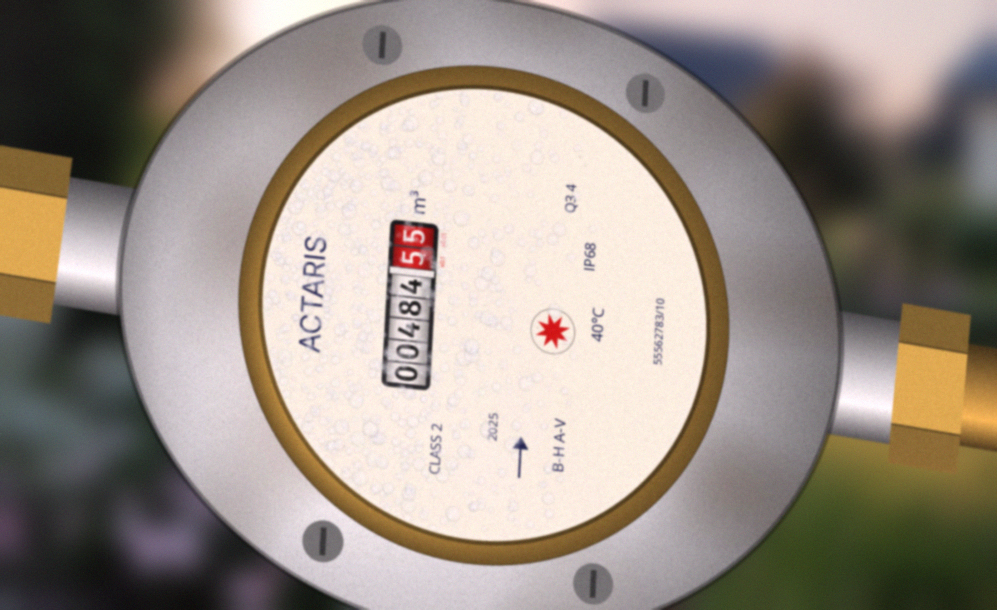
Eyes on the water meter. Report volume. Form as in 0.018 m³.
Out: 484.55 m³
